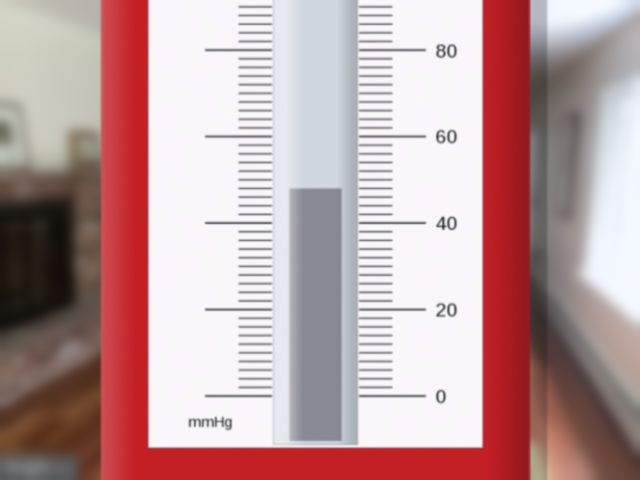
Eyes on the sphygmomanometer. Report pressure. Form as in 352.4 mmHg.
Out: 48 mmHg
